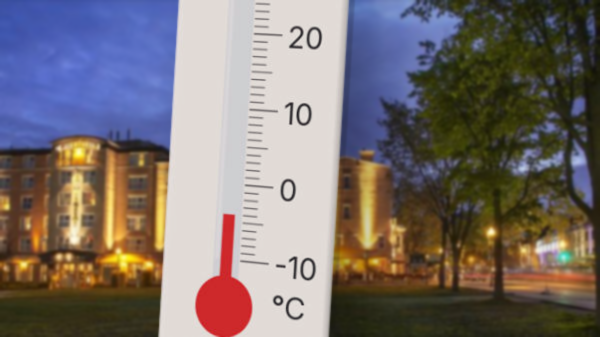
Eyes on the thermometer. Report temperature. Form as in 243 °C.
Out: -4 °C
